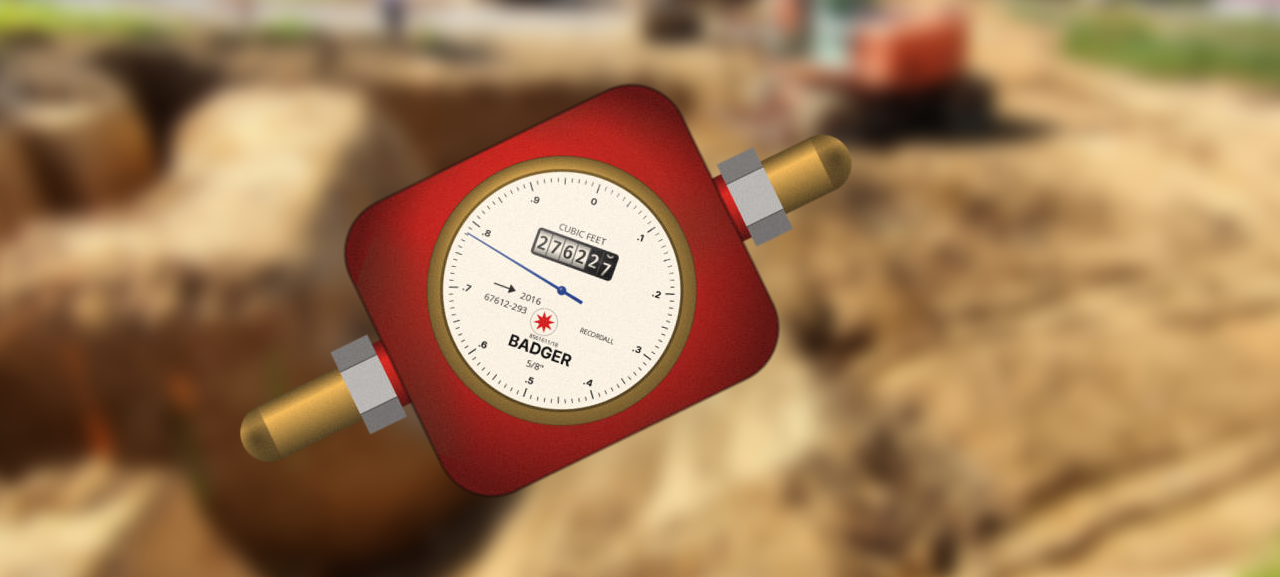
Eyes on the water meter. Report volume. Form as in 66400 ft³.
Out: 276226.78 ft³
